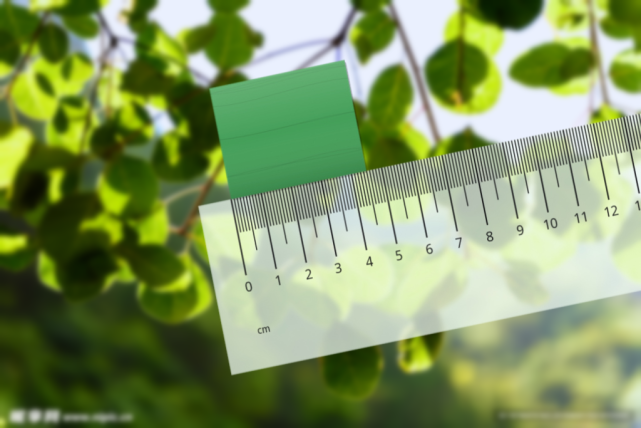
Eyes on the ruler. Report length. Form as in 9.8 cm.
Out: 4.5 cm
